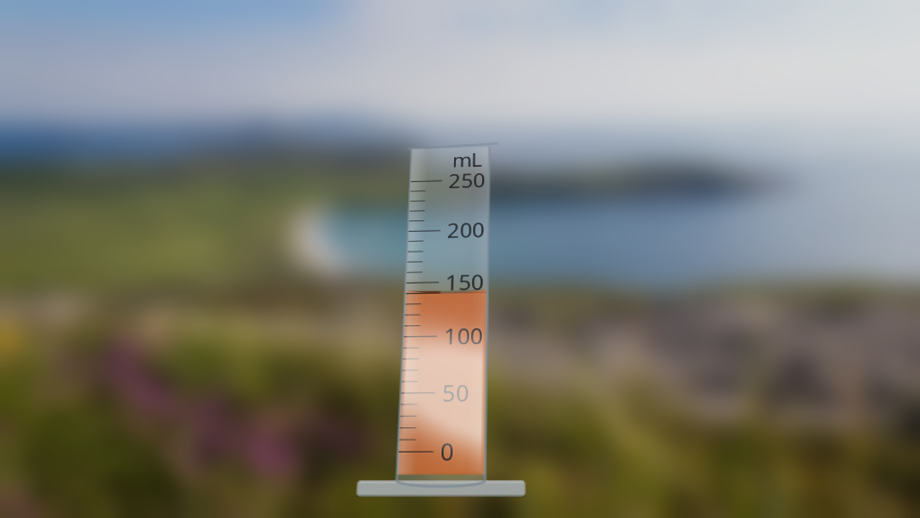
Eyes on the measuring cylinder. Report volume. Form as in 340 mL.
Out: 140 mL
